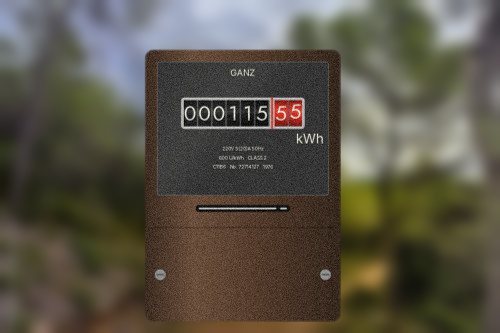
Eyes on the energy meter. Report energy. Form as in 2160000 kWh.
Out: 115.55 kWh
